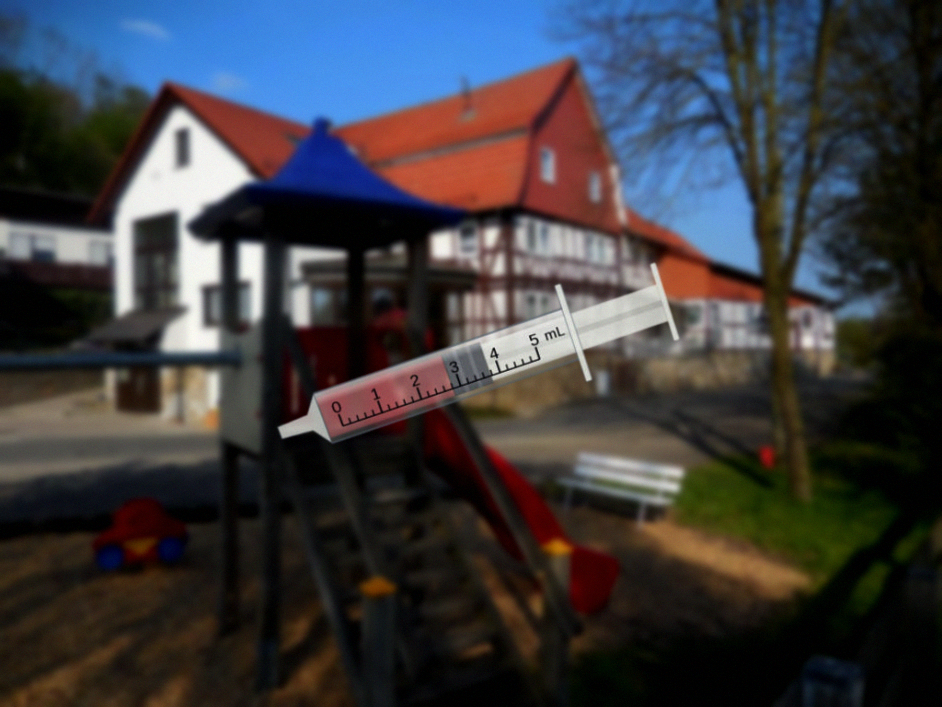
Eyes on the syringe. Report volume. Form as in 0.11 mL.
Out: 2.8 mL
